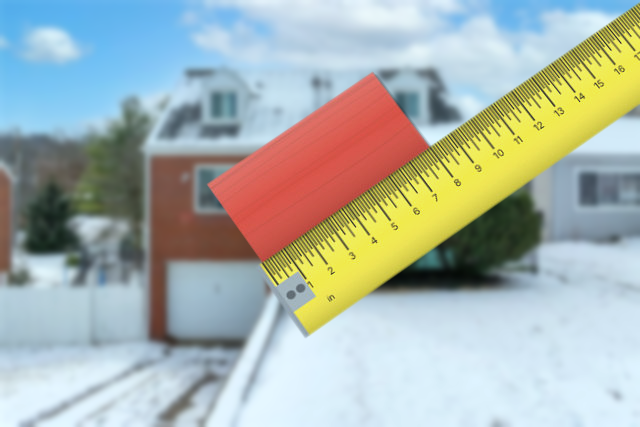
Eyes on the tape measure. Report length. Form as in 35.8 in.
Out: 8 in
